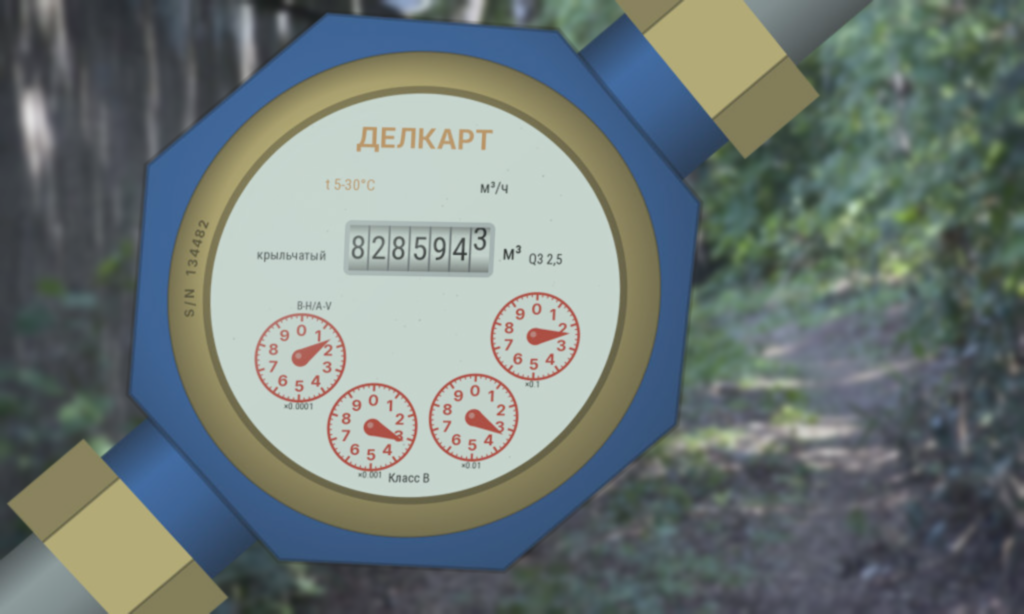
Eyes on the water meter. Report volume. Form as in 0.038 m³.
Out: 8285943.2331 m³
